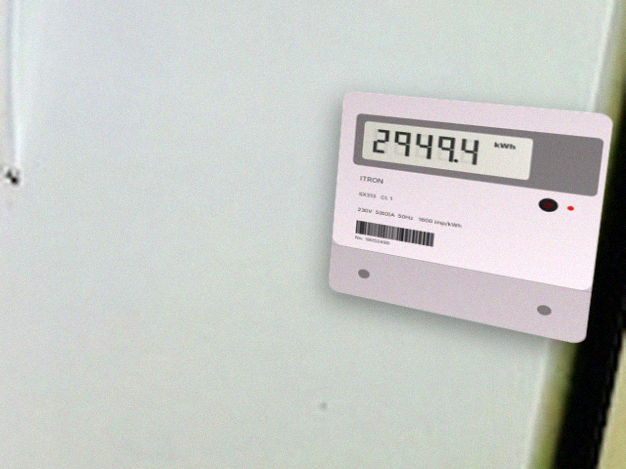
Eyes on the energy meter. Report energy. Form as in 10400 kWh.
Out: 2949.4 kWh
